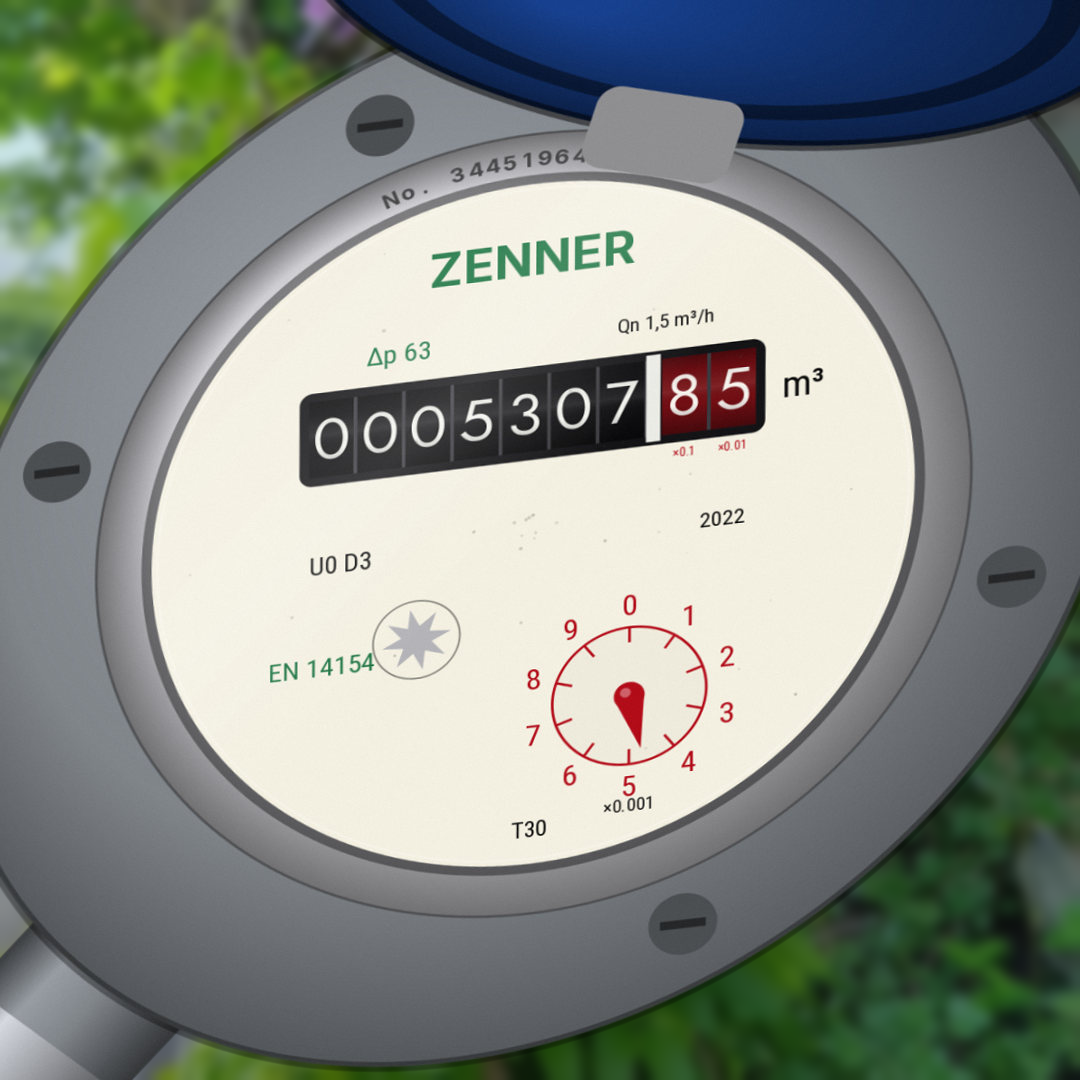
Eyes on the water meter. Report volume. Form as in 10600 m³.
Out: 5307.854 m³
